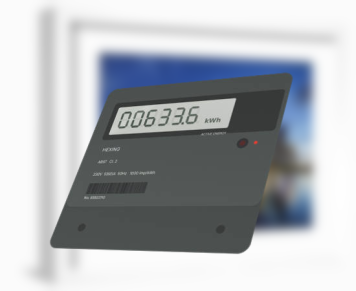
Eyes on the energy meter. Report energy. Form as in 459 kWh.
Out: 633.6 kWh
